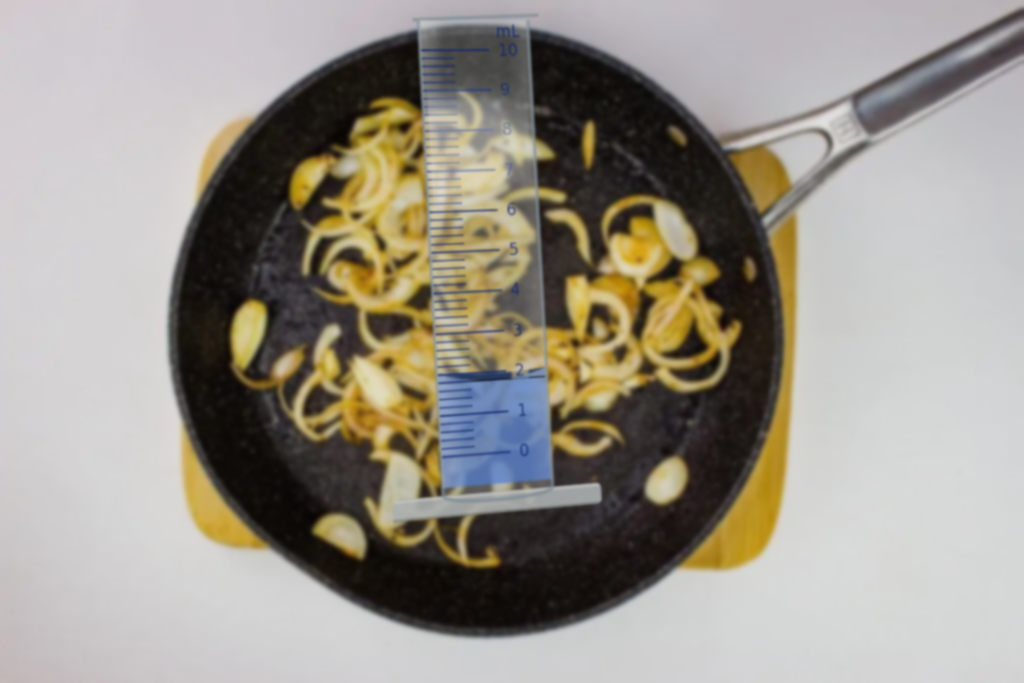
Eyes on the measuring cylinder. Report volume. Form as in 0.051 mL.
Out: 1.8 mL
